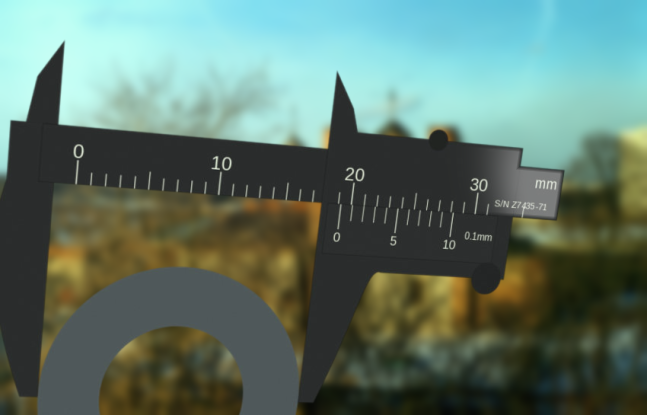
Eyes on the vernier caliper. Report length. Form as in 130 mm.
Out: 19.2 mm
